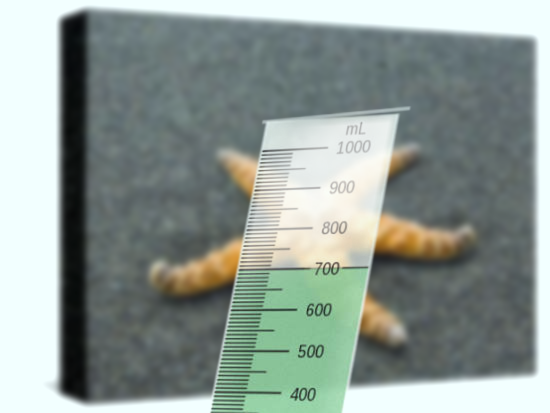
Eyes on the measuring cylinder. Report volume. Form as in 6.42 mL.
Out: 700 mL
